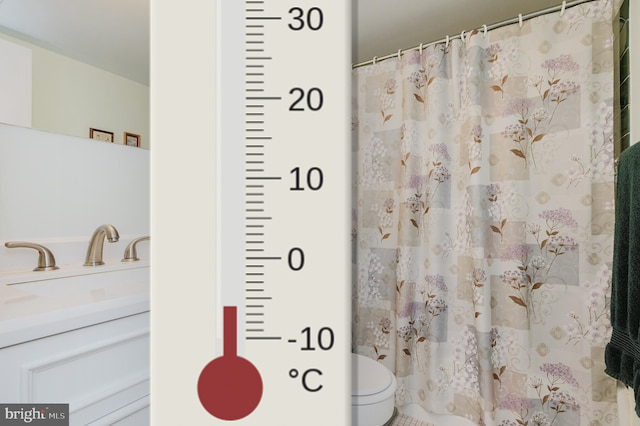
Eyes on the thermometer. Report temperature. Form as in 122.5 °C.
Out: -6 °C
